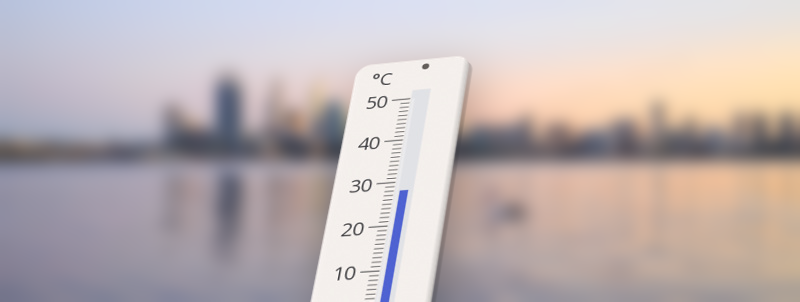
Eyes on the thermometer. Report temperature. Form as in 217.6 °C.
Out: 28 °C
